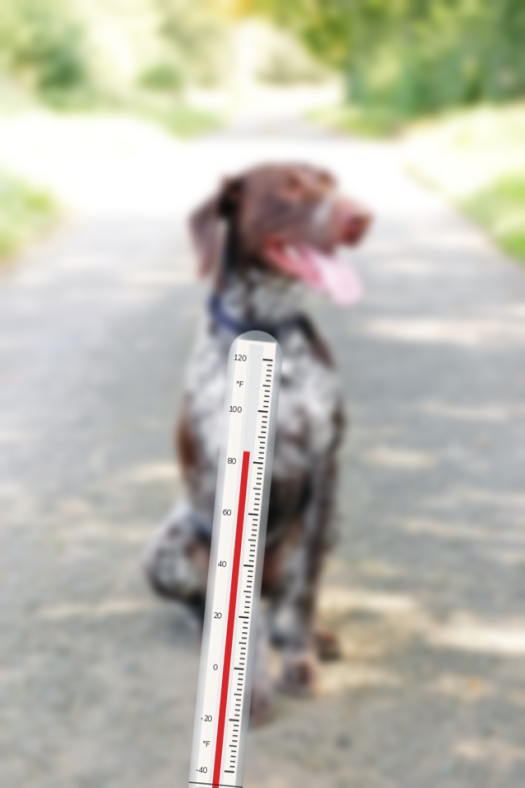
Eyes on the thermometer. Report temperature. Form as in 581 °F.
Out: 84 °F
